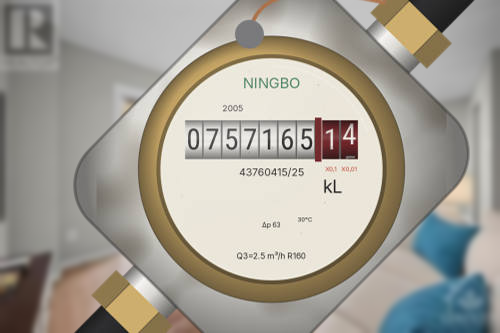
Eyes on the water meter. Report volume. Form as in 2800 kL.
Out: 757165.14 kL
